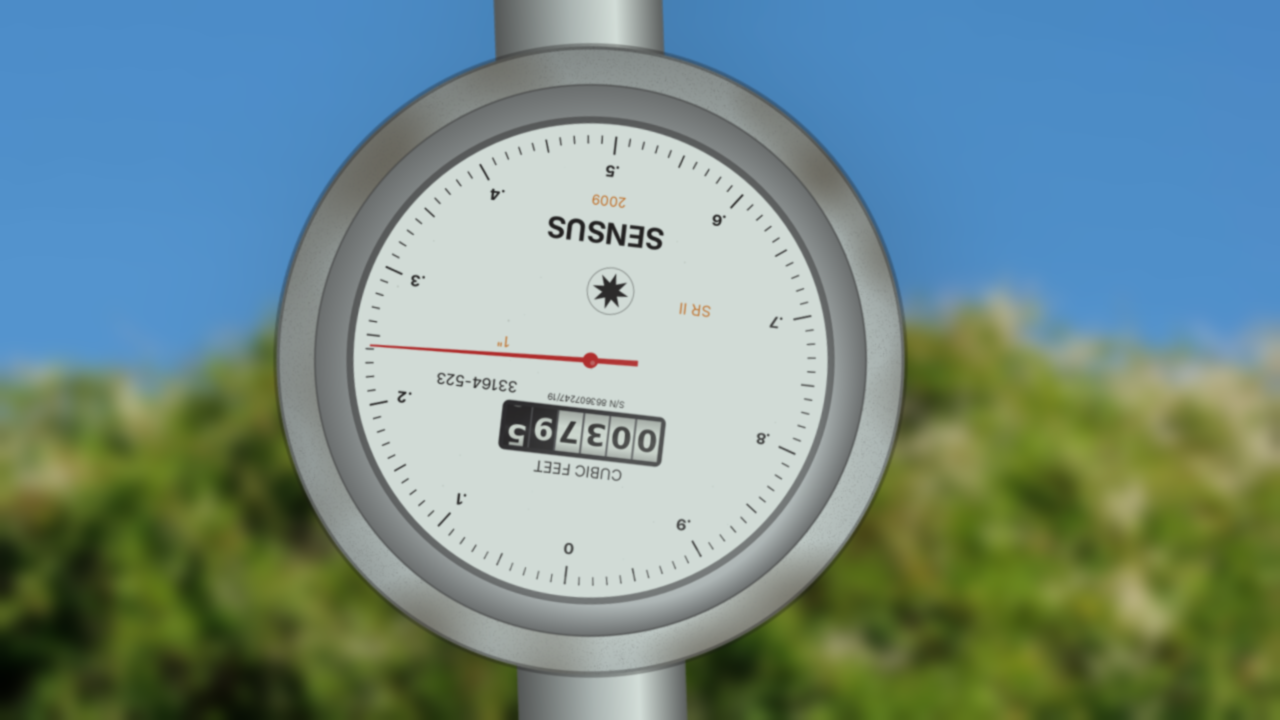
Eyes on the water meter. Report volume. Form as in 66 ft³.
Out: 3795.24 ft³
